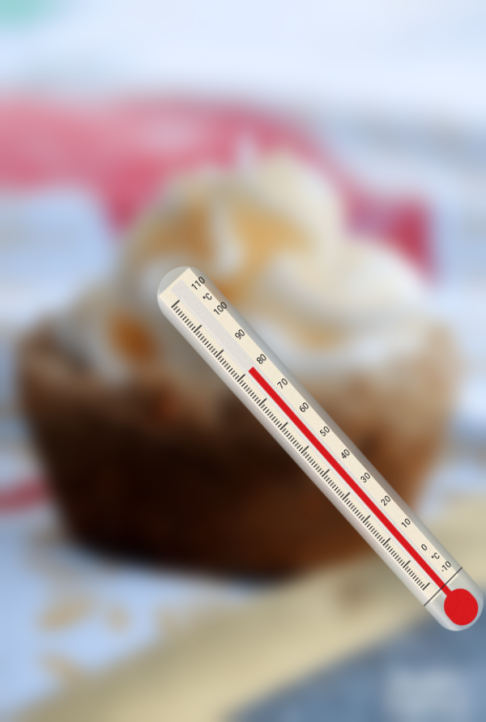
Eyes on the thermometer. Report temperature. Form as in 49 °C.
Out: 80 °C
